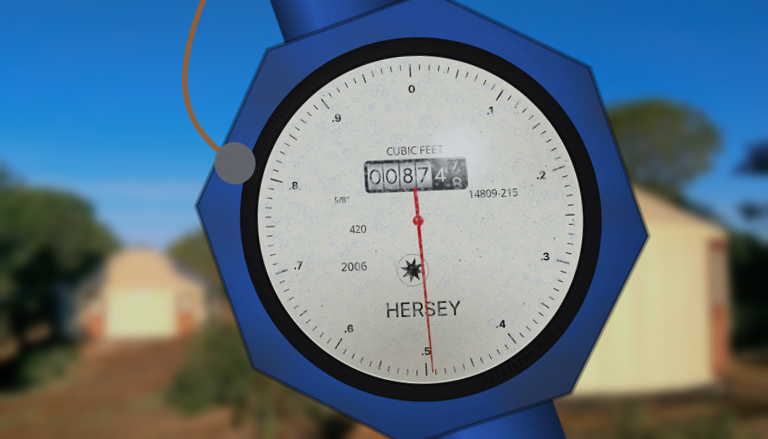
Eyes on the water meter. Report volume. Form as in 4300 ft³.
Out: 8747.49 ft³
